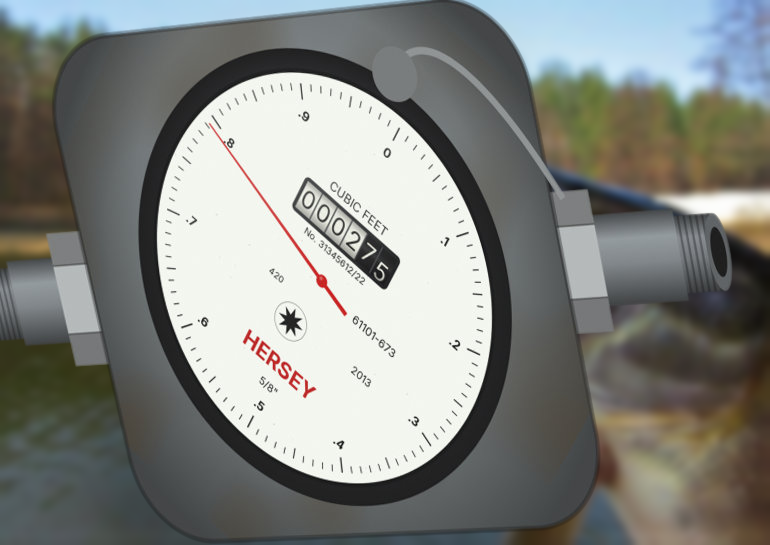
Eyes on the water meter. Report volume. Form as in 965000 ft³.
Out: 274.79 ft³
